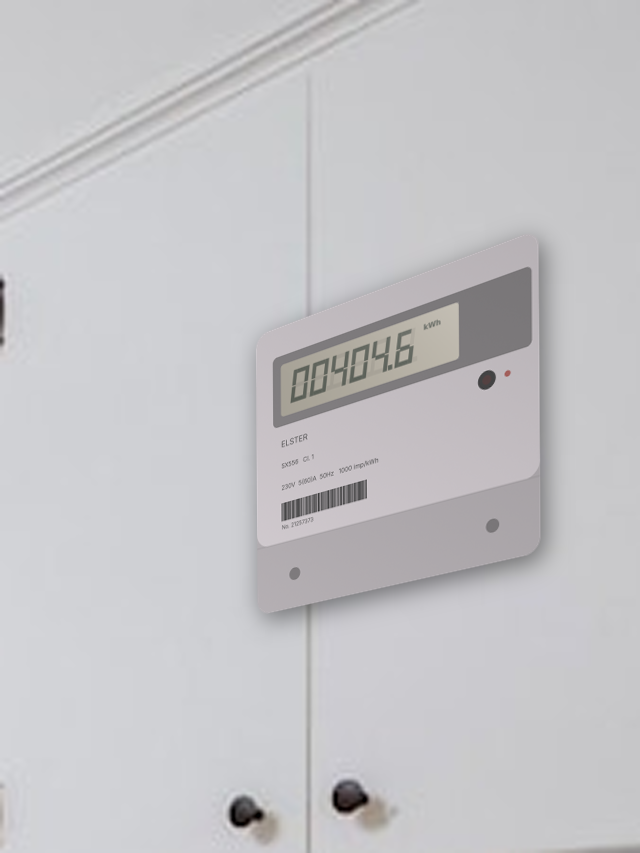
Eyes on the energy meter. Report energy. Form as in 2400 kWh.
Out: 404.6 kWh
